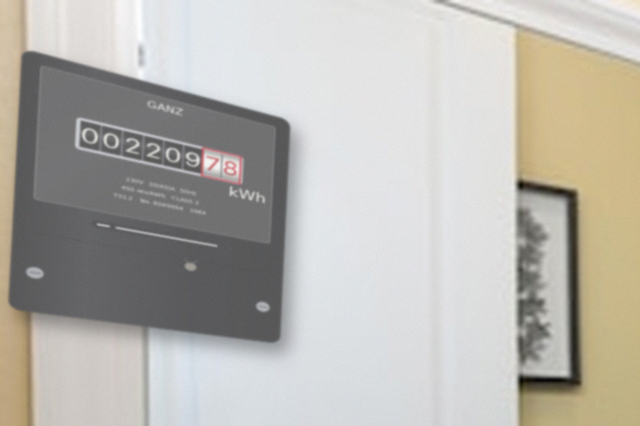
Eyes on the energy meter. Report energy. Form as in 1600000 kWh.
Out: 2209.78 kWh
